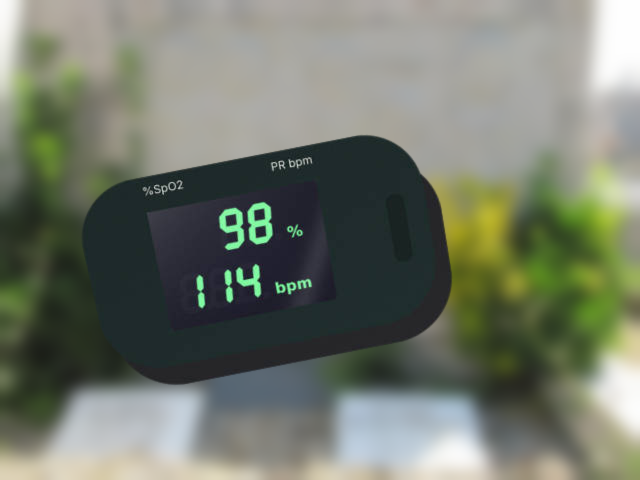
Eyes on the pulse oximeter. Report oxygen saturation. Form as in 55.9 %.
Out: 98 %
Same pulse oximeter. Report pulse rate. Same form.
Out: 114 bpm
